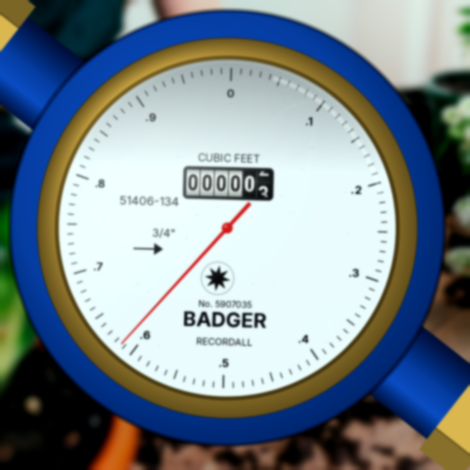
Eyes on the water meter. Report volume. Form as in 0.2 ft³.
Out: 2.61 ft³
